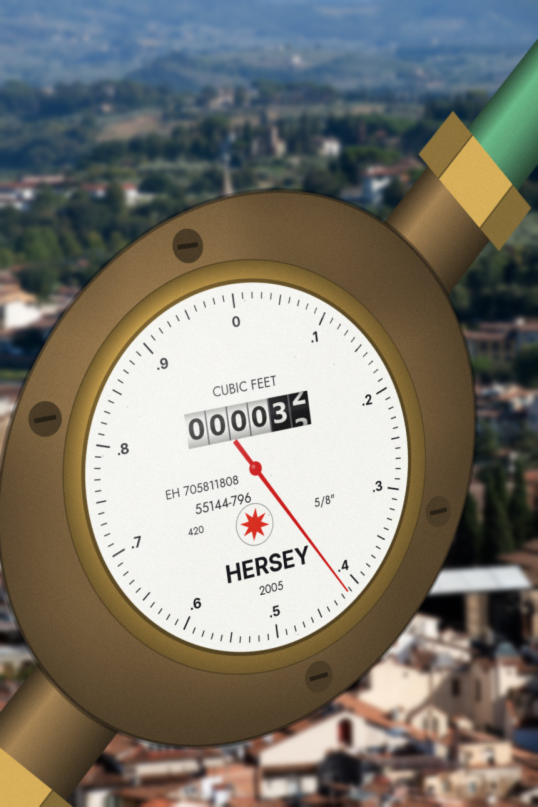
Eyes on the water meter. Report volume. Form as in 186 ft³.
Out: 32.41 ft³
